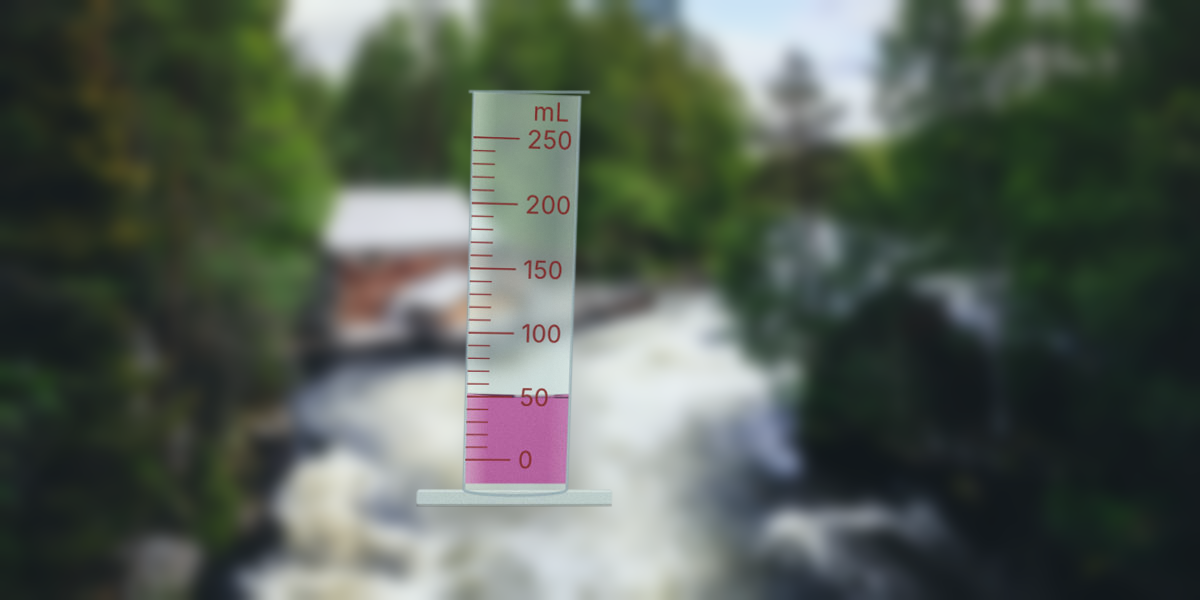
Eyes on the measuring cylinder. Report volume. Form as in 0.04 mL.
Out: 50 mL
